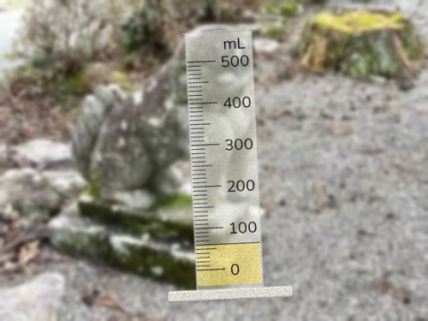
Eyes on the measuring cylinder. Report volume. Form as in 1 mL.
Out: 60 mL
